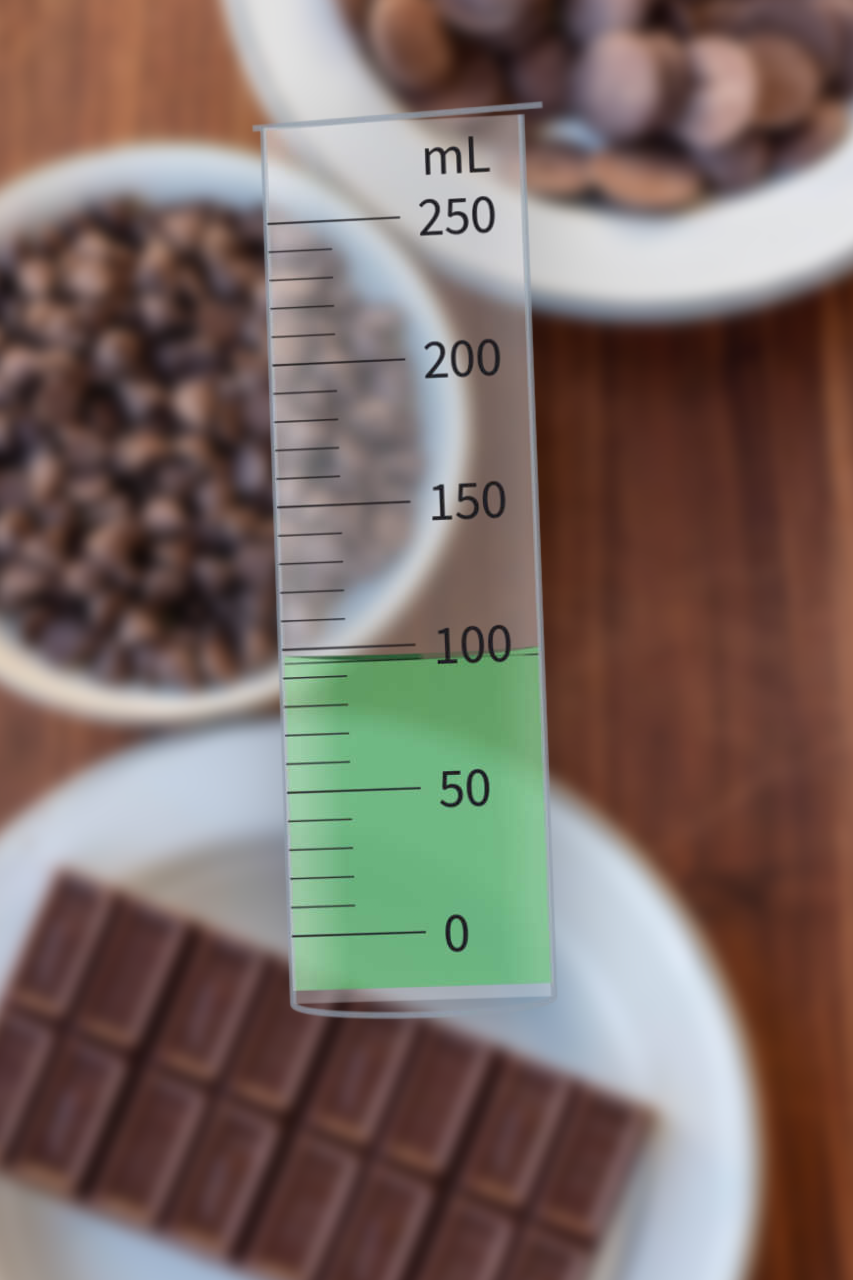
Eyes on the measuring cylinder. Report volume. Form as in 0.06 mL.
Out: 95 mL
